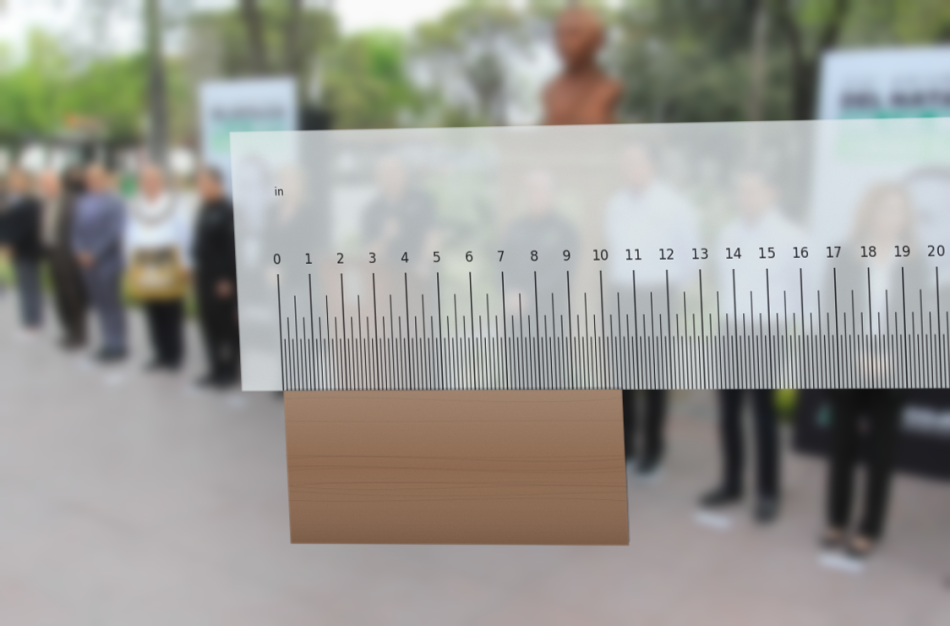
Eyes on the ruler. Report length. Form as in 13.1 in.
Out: 10.5 in
